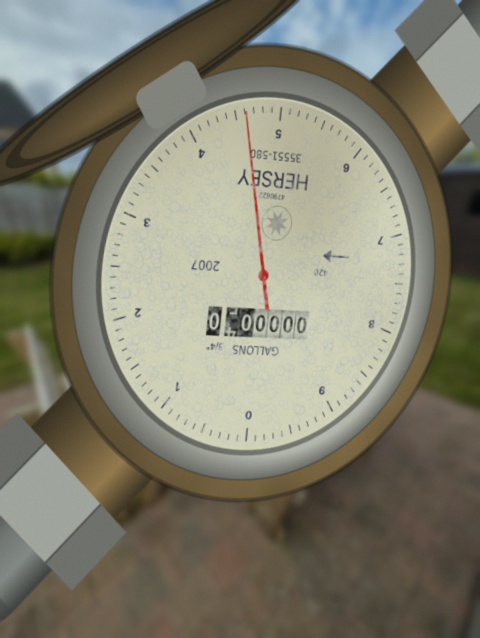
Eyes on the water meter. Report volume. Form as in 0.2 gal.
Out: 44.6 gal
